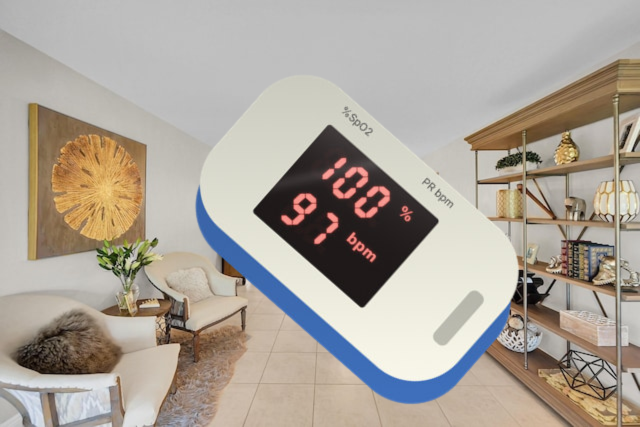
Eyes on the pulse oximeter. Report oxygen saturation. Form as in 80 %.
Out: 100 %
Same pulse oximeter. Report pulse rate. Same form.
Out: 97 bpm
